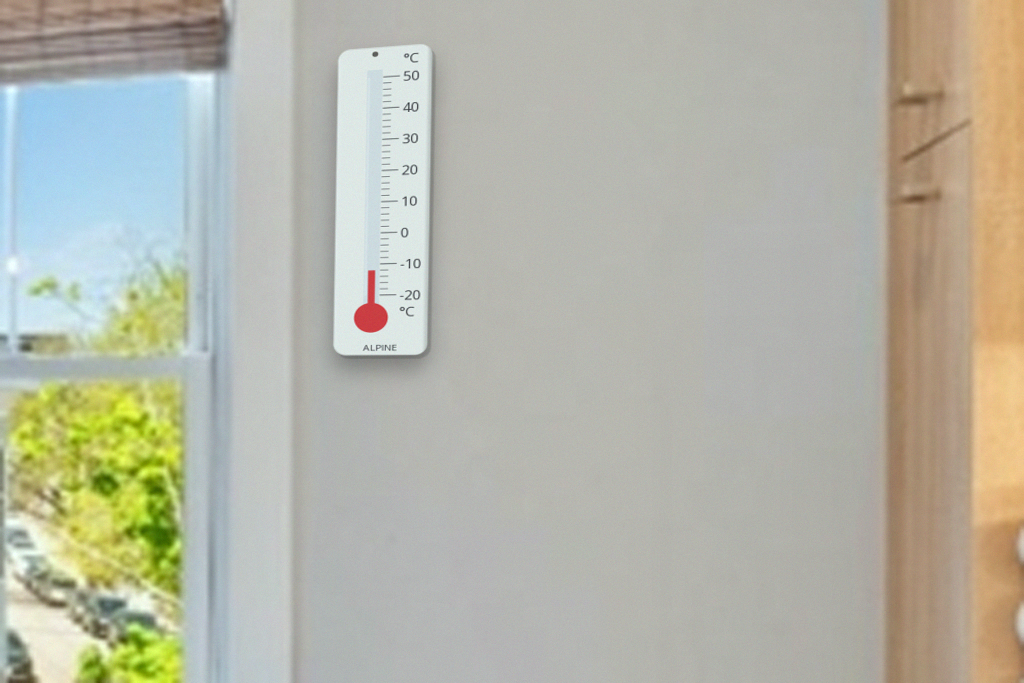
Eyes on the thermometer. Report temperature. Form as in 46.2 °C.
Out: -12 °C
